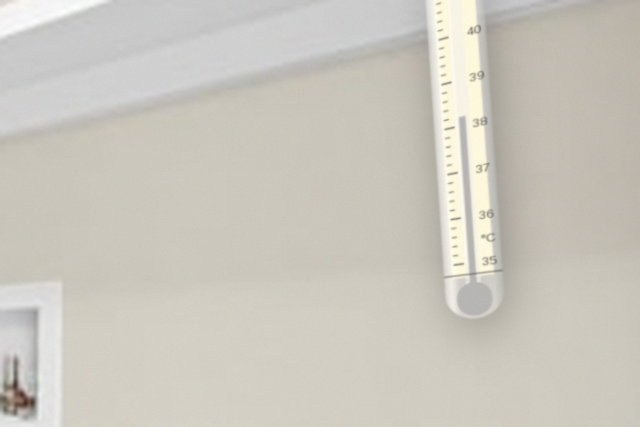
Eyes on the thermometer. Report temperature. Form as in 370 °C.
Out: 38.2 °C
